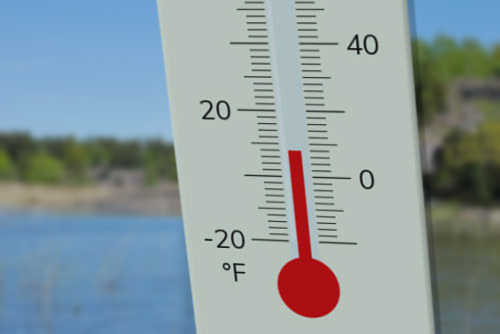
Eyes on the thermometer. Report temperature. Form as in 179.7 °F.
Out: 8 °F
